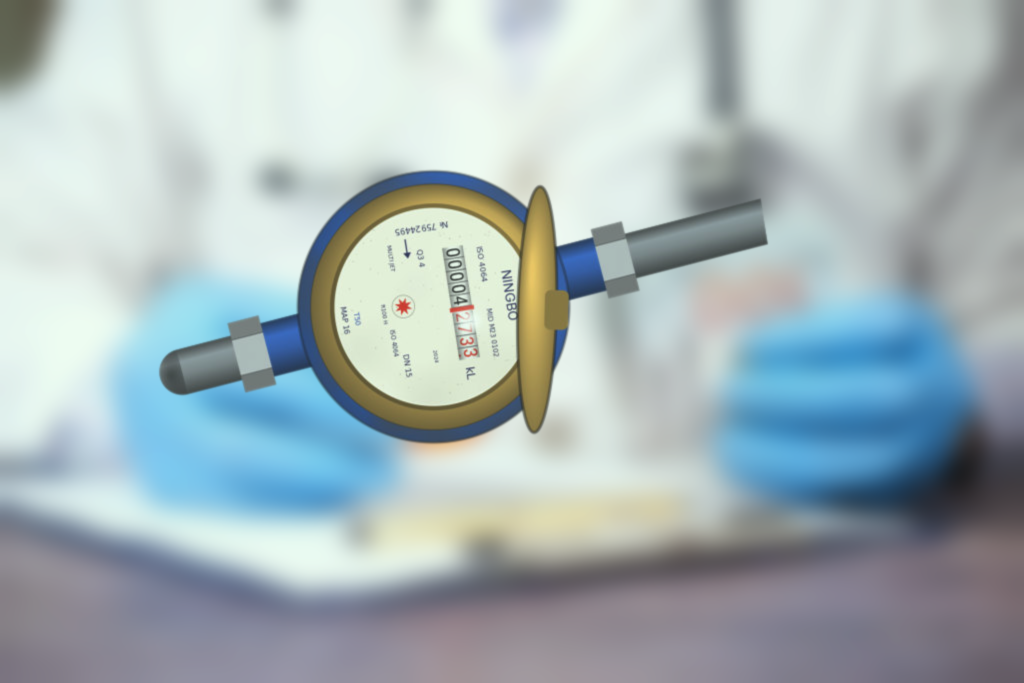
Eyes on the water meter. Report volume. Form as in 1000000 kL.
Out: 4.2733 kL
